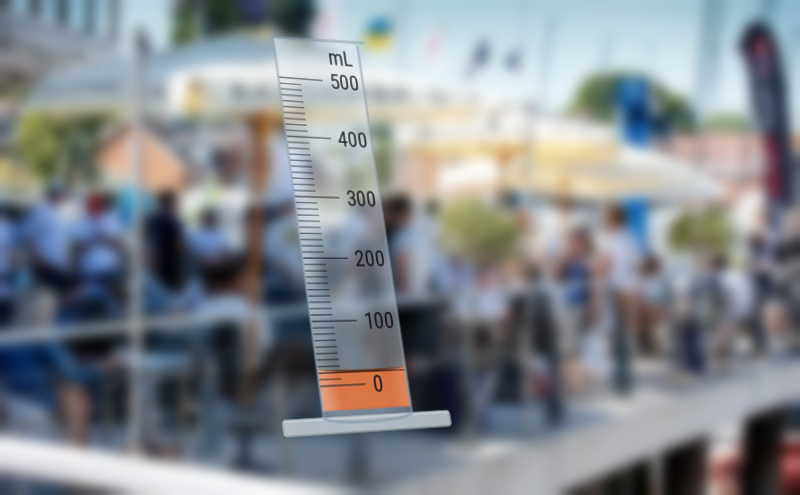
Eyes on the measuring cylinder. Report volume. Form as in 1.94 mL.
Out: 20 mL
